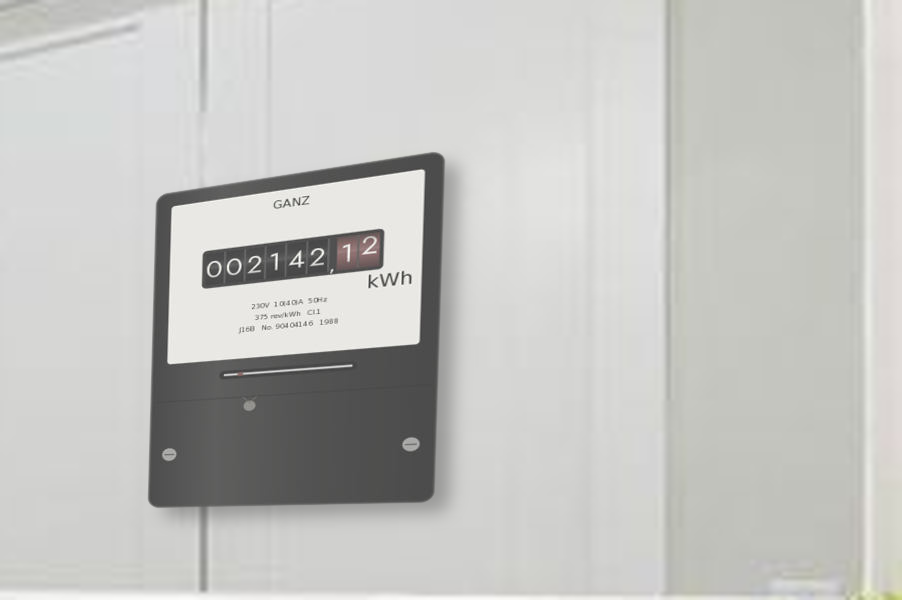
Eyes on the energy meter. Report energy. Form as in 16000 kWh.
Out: 2142.12 kWh
